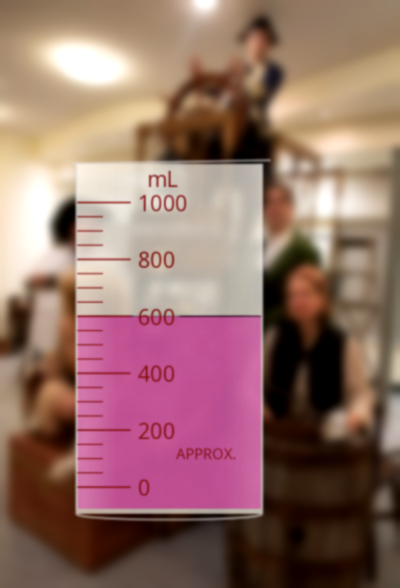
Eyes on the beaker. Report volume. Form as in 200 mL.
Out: 600 mL
